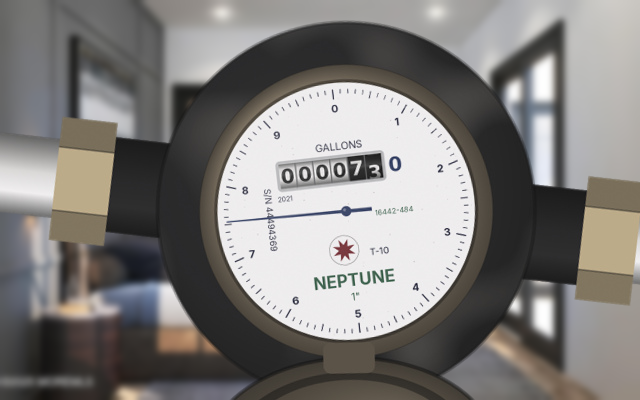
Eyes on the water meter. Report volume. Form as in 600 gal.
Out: 727.5 gal
